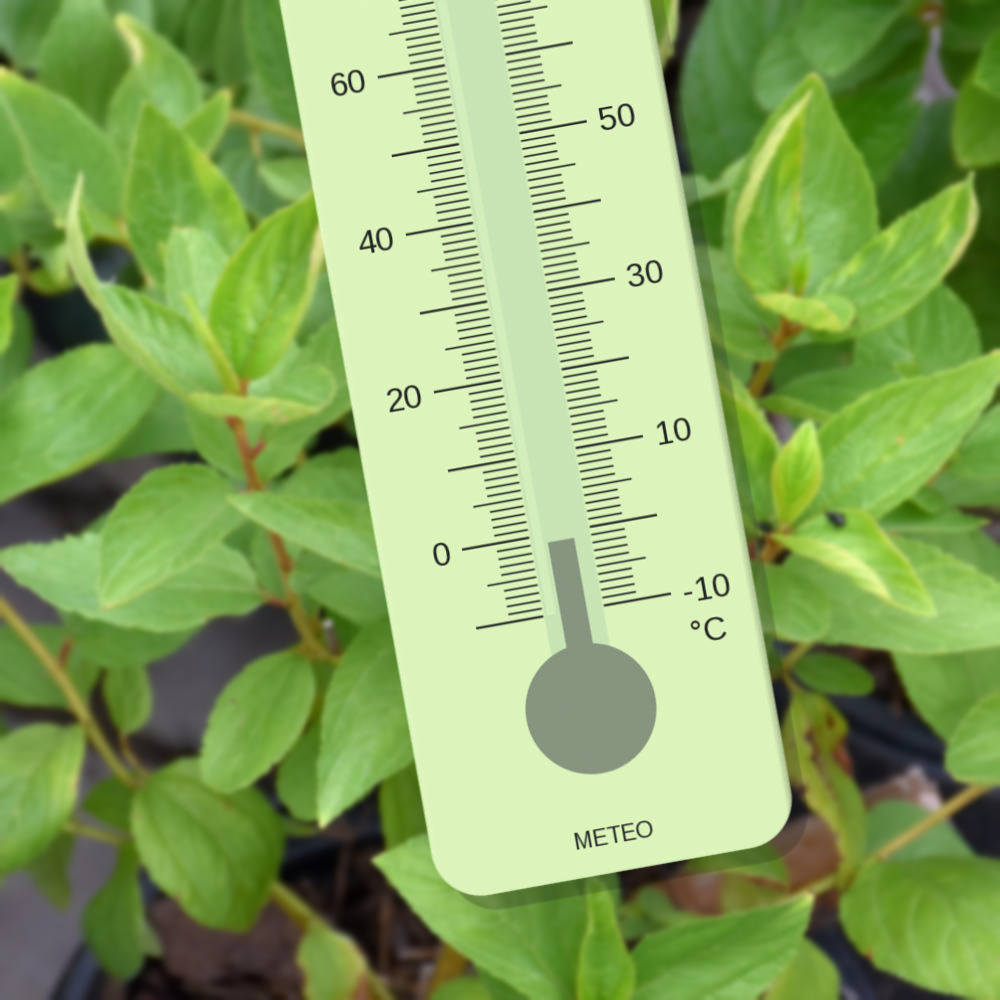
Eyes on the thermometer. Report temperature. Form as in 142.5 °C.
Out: -1 °C
